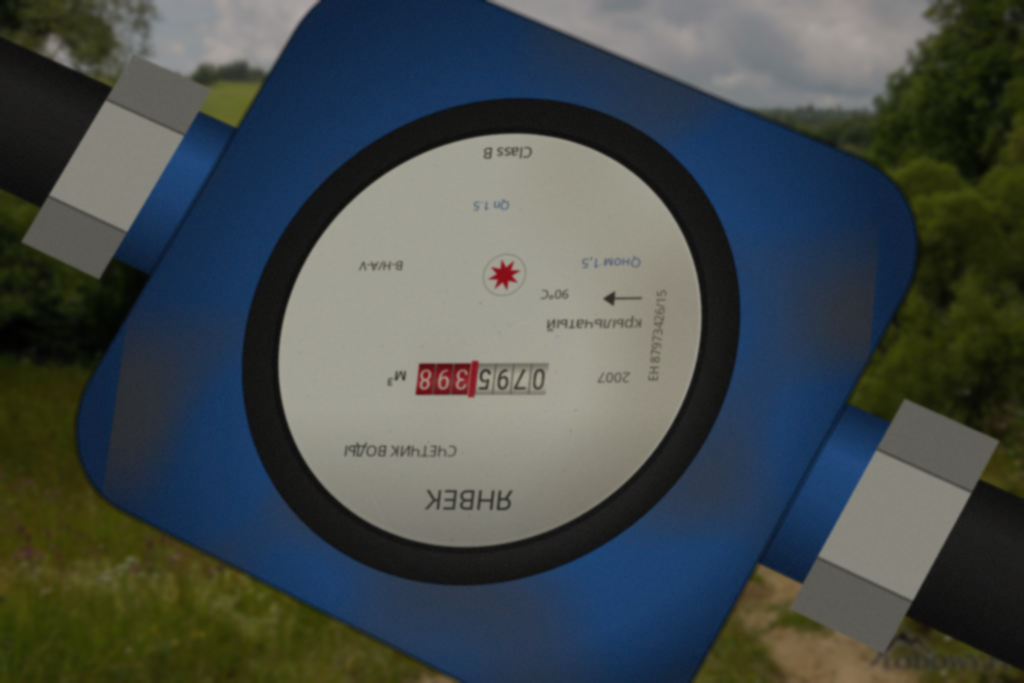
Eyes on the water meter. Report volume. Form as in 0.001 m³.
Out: 795.398 m³
